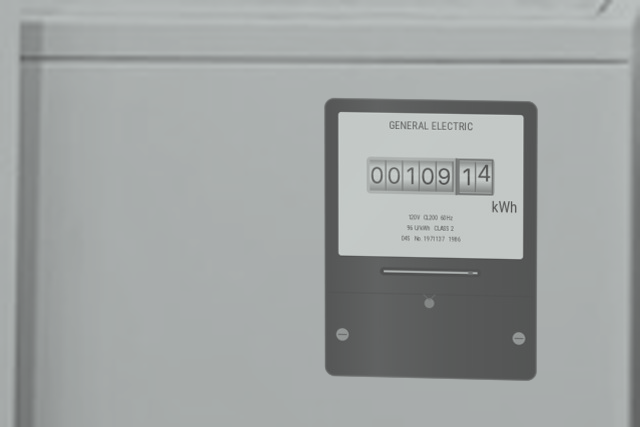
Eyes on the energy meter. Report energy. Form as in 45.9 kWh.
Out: 109.14 kWh
